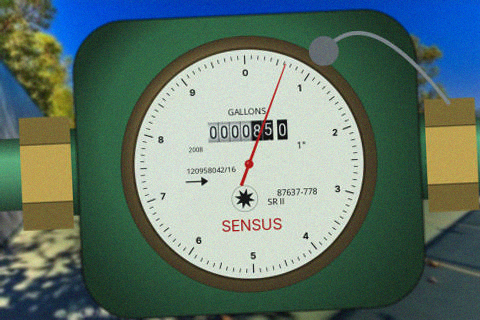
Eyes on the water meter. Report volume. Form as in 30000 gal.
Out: 850.6 gal
